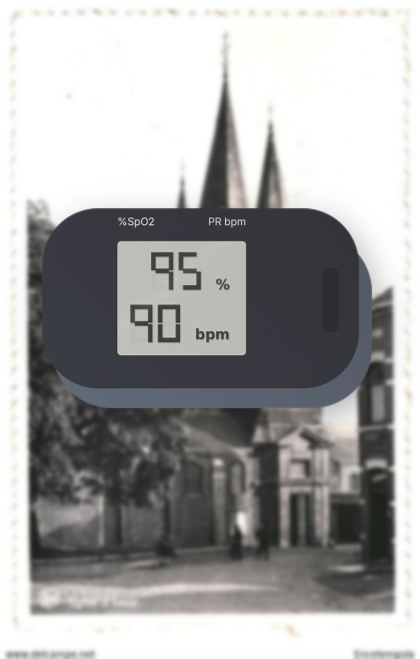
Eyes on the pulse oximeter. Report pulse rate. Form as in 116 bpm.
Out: 90 bpm
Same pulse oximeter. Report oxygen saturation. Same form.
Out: 95 %
